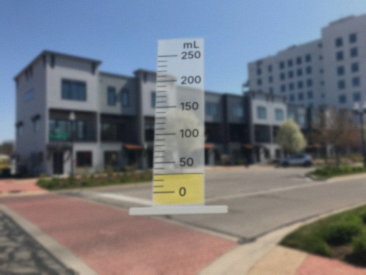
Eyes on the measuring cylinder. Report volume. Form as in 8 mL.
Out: 30 mL
